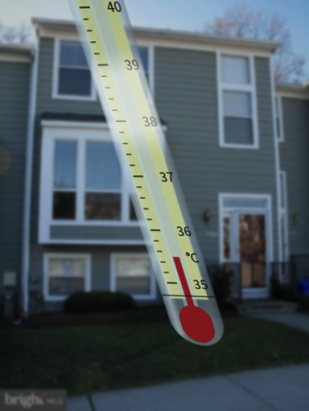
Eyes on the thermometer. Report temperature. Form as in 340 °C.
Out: 35.5 °C
